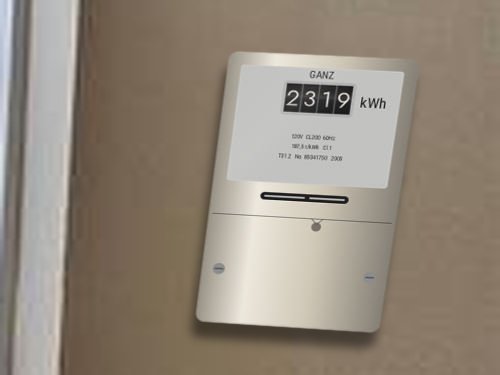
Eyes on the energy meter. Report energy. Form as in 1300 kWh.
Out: 2319 kWh
